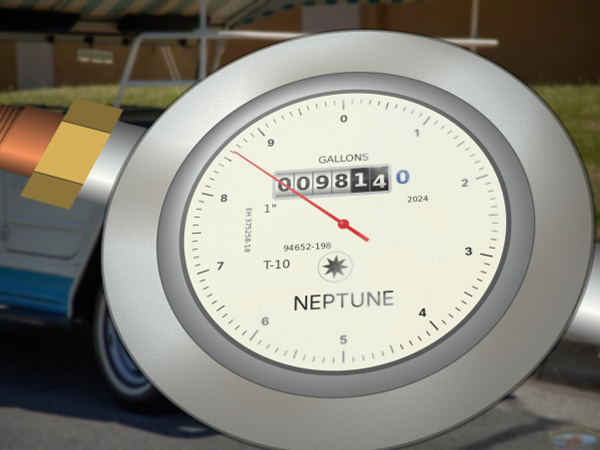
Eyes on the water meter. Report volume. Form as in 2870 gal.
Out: 98138.6 gal
